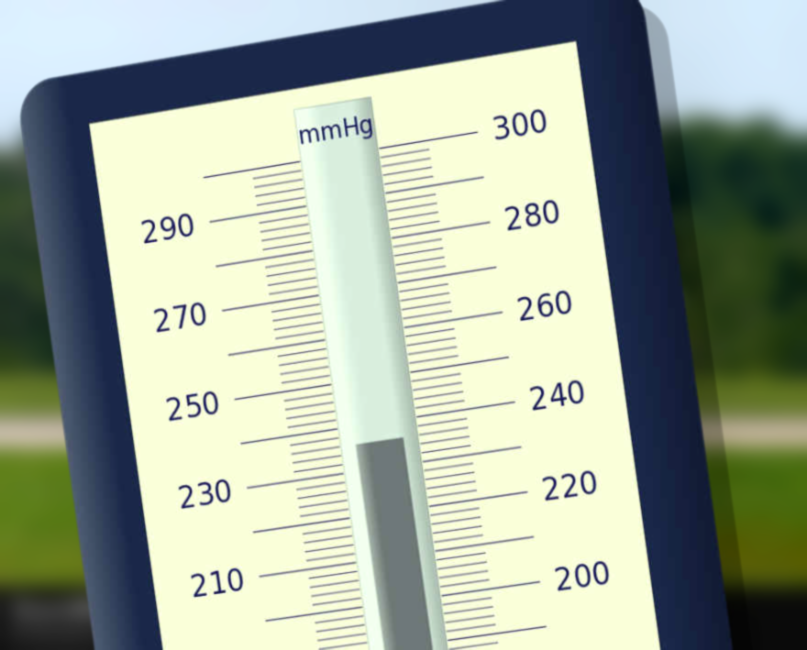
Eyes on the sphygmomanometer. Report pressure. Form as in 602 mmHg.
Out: 236 mmHg
